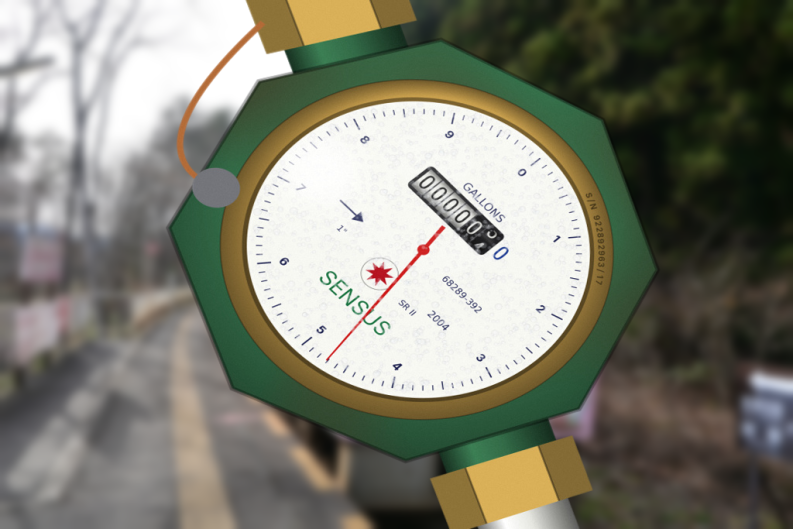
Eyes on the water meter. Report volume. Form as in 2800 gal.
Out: 34.7 gal
